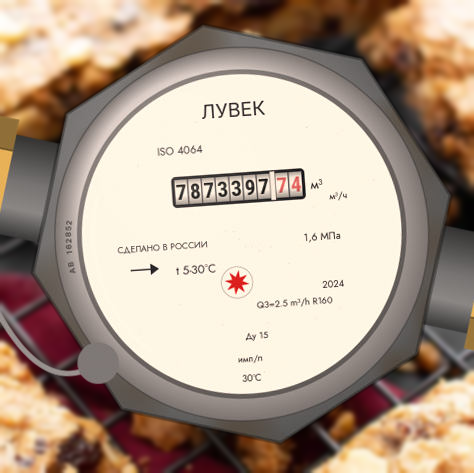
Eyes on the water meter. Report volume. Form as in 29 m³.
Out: 7873397.74 m³
